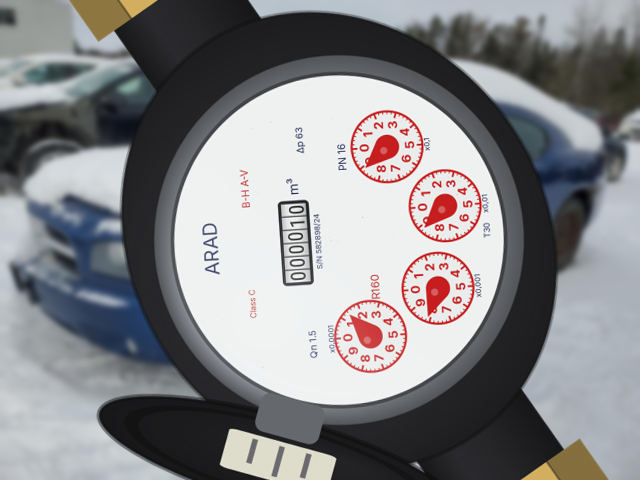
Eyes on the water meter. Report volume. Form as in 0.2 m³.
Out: 9.8881 m³
